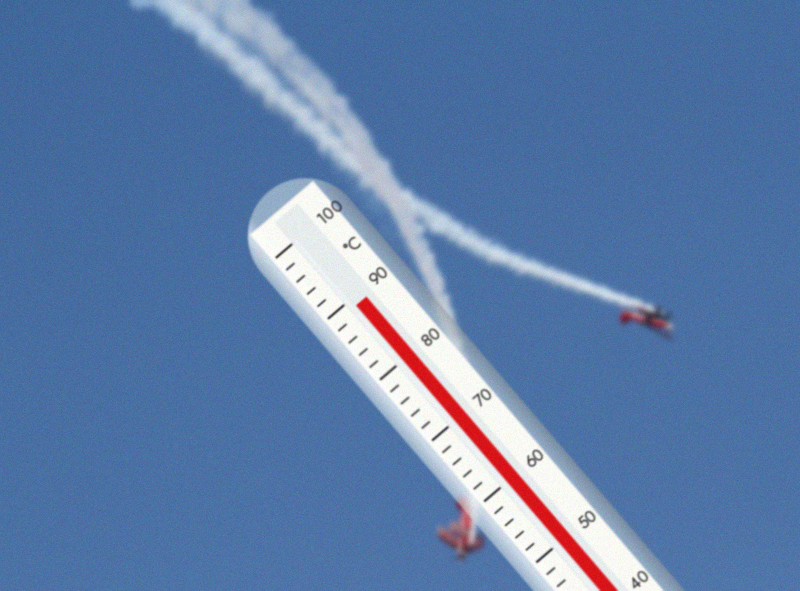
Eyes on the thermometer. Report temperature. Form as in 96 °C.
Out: 89 °C
